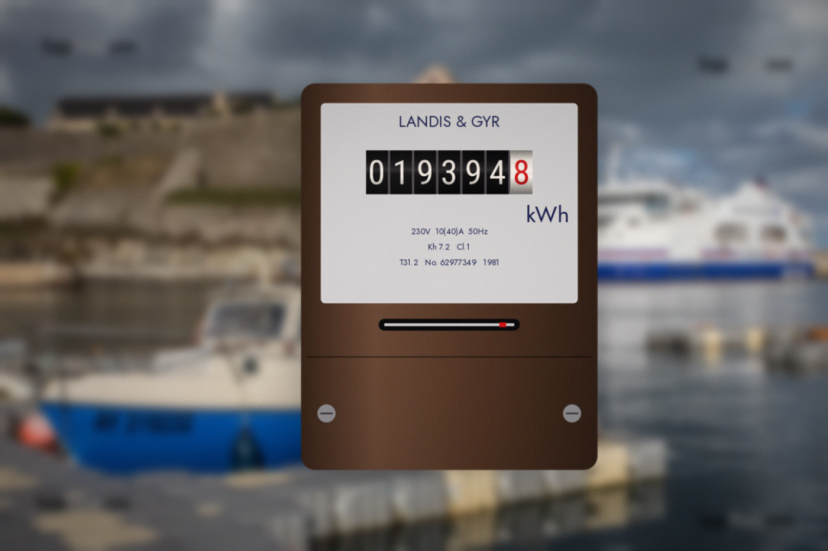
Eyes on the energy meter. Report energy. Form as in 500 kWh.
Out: 19394.8 kWh
